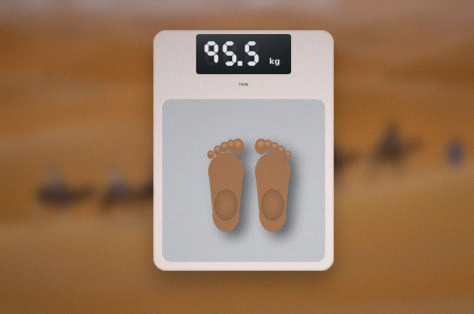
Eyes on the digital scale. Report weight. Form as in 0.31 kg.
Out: 95.5 kg
